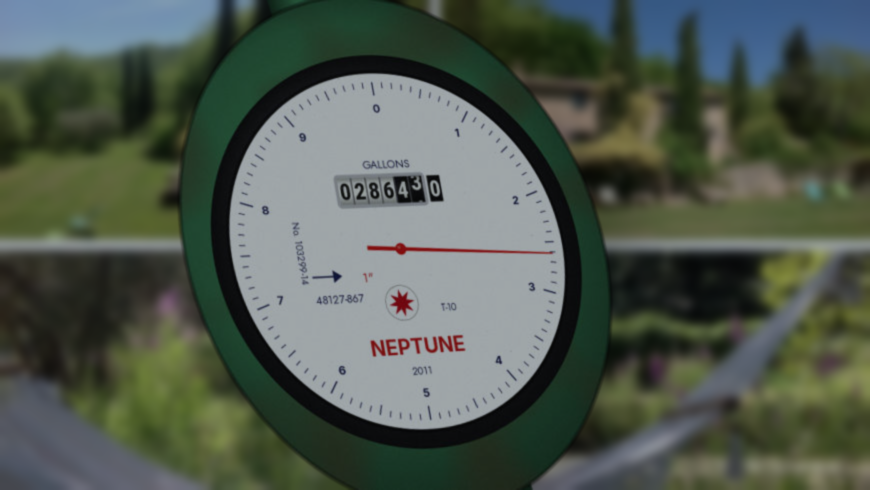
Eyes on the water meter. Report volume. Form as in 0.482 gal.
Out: 286432.6 gal
